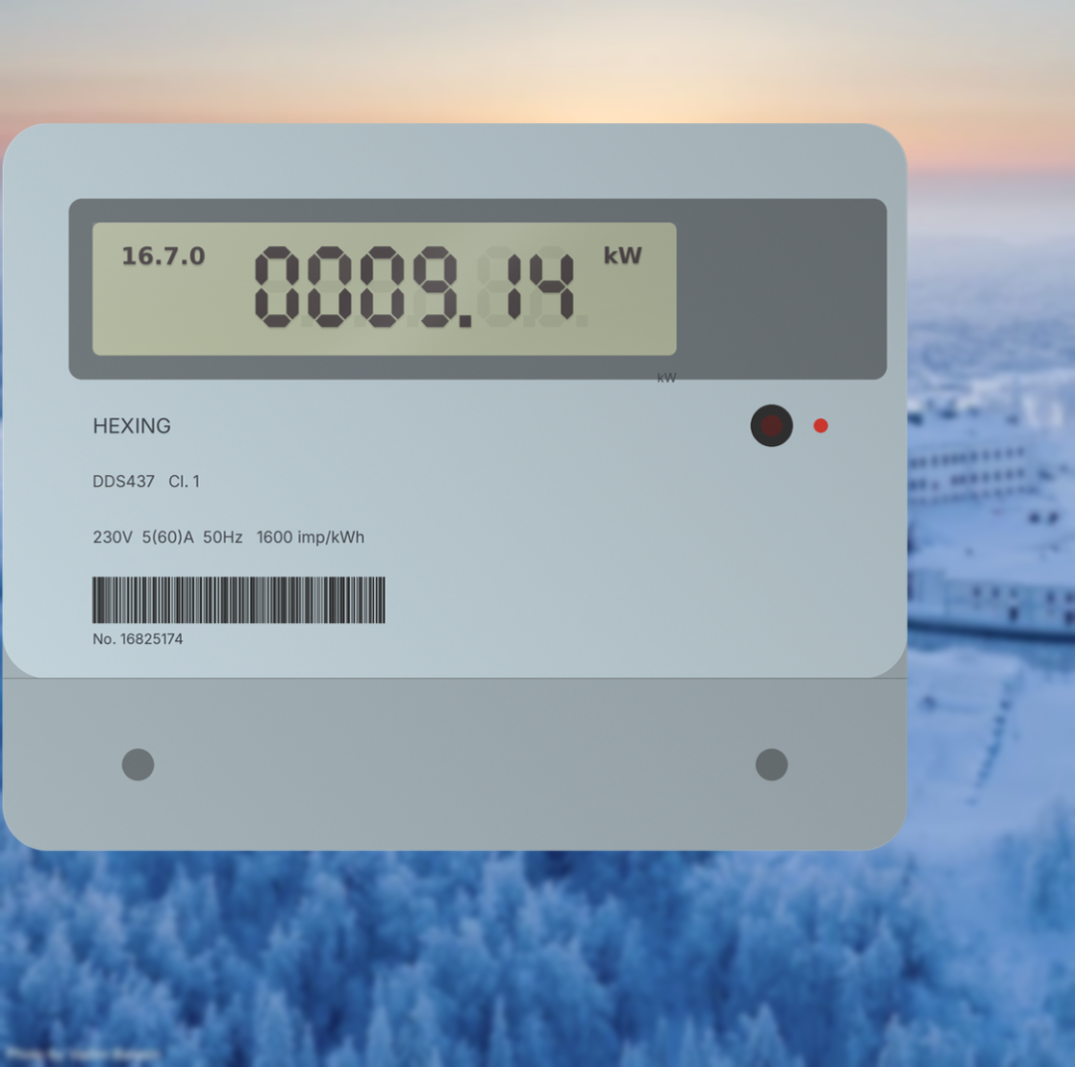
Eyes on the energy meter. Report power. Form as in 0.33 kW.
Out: 9.14 kW
